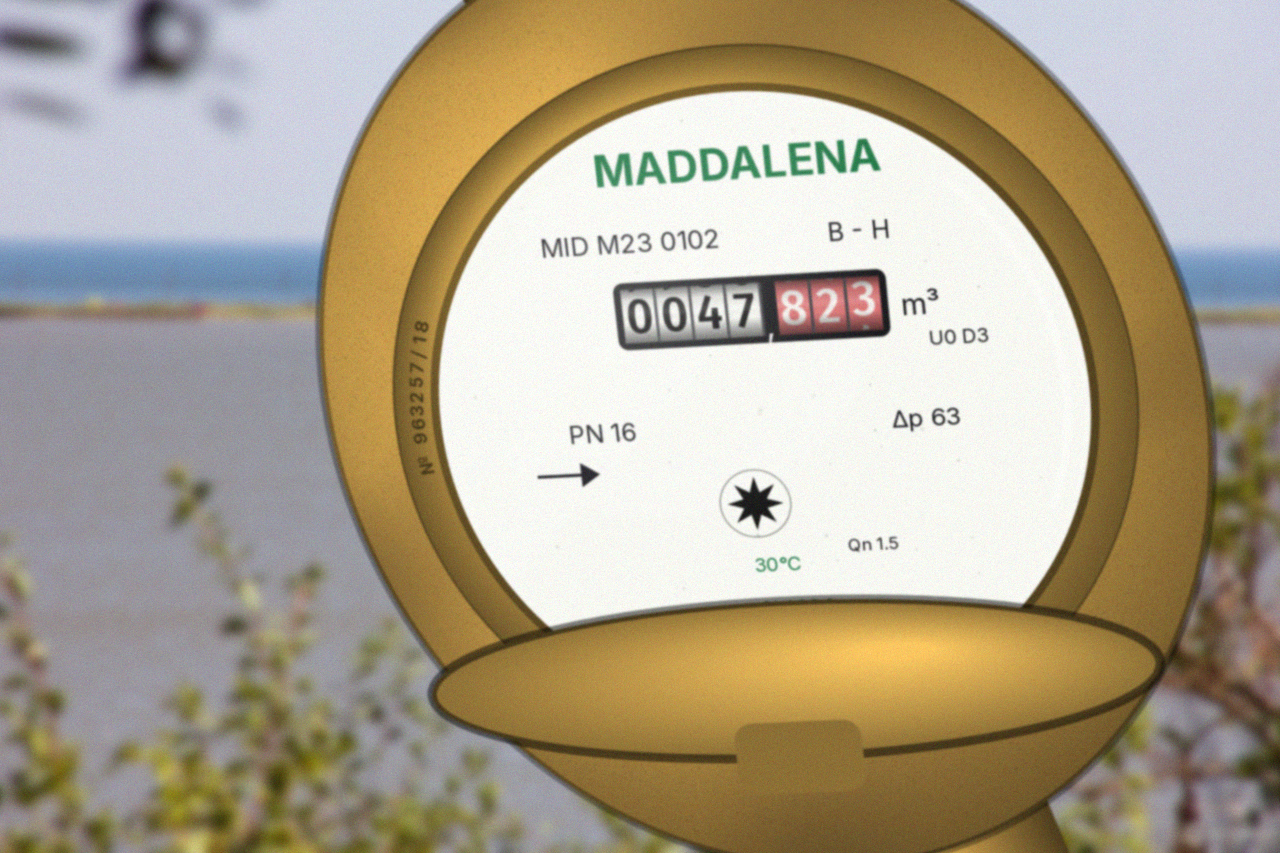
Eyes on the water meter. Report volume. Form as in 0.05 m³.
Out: 47.823 m³
